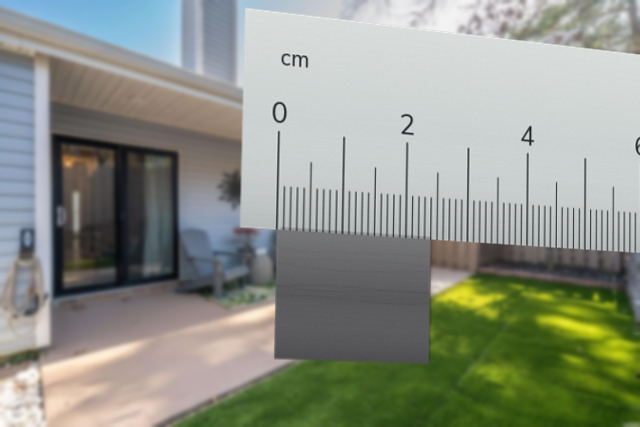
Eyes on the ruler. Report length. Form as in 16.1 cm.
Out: 2.4 cm
